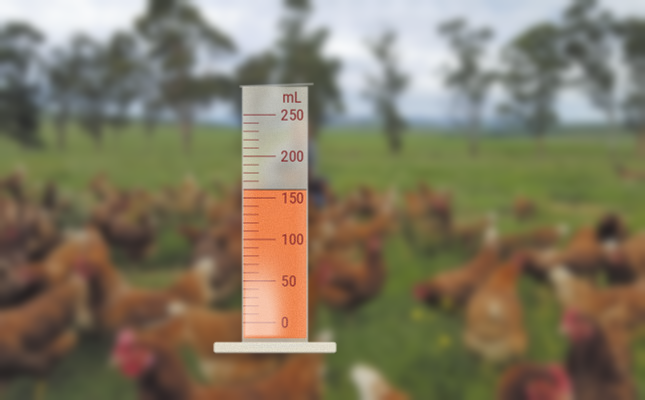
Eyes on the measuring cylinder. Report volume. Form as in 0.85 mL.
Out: 160 mL
